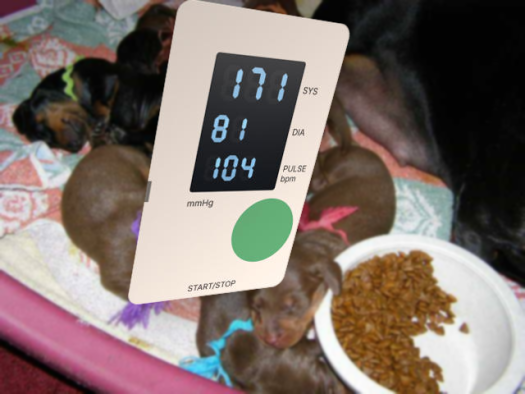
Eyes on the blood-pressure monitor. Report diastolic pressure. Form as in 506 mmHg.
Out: 81 mmHg
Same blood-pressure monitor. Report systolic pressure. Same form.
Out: 171 mmHg
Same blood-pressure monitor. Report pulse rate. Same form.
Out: 104 bpm
